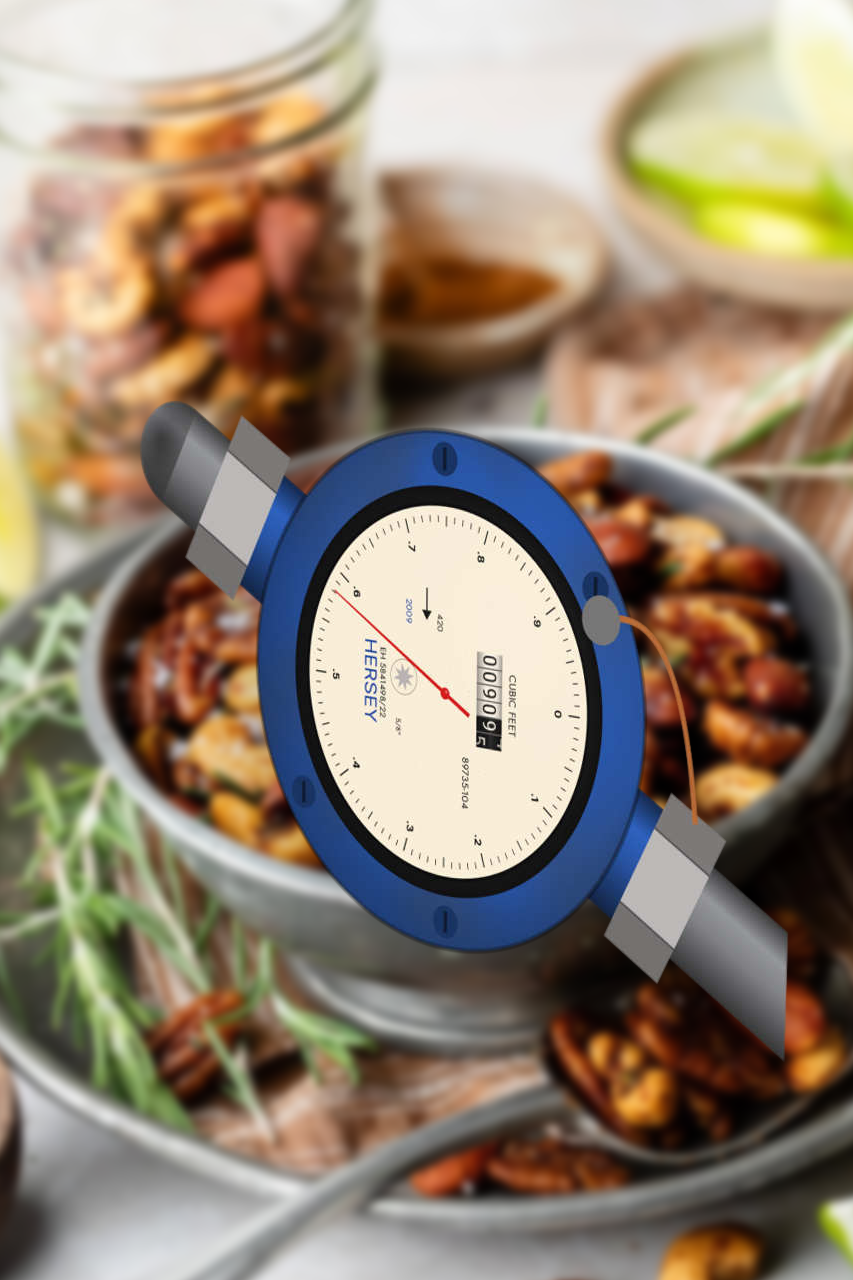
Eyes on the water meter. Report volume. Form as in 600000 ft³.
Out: 9094.58 ft³
